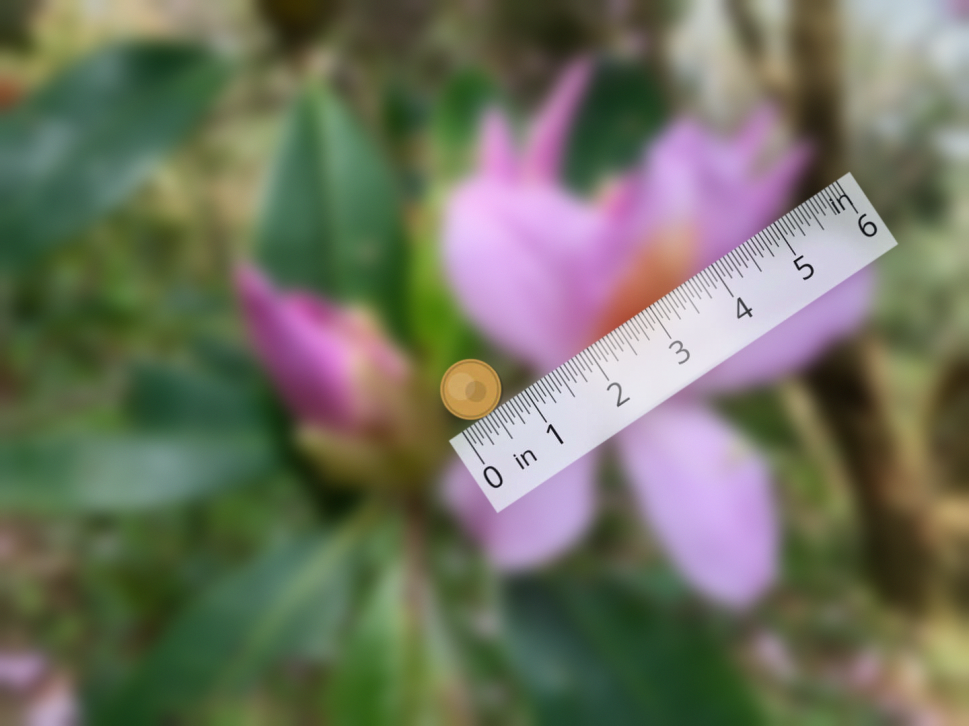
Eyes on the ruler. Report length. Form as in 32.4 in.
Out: 0.8125 in
